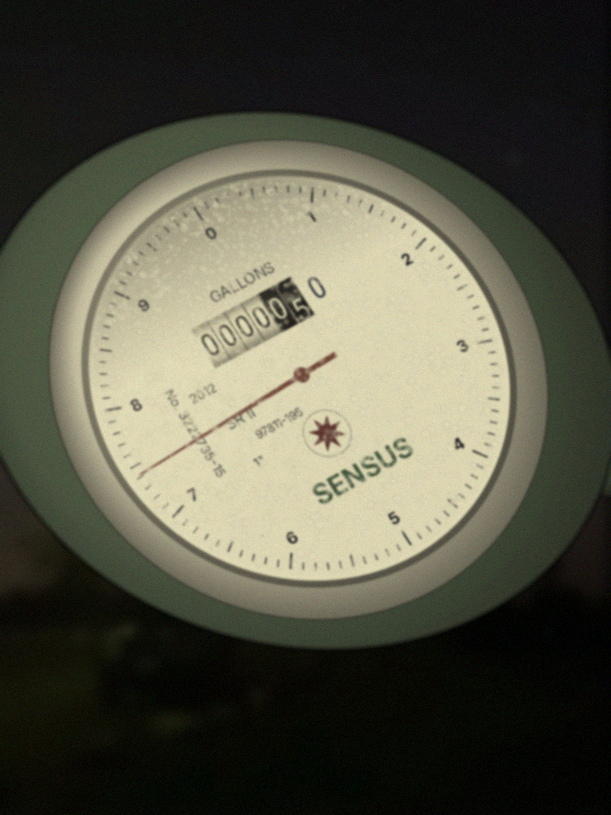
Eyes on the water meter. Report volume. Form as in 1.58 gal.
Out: 47.4 gal
